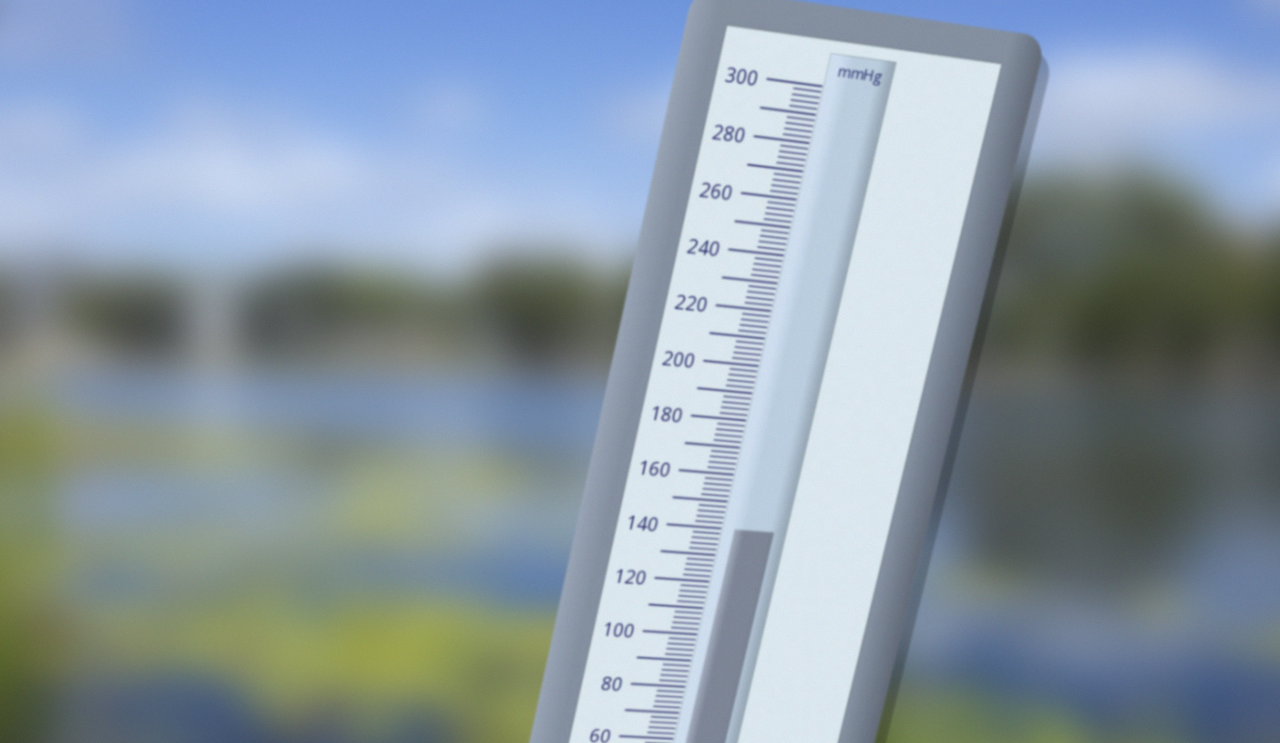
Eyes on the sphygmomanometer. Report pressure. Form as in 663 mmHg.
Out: 140 mmHg
